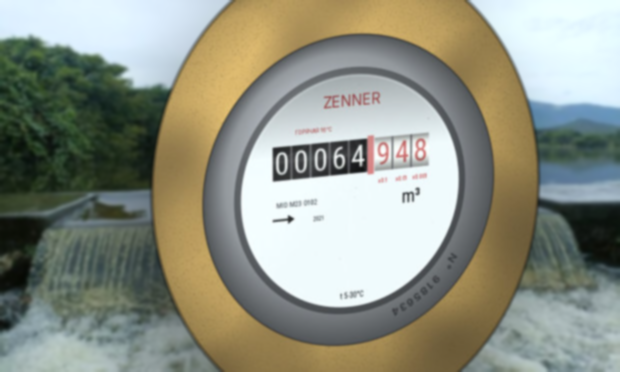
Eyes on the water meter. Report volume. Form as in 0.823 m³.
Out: 64.948 m³
